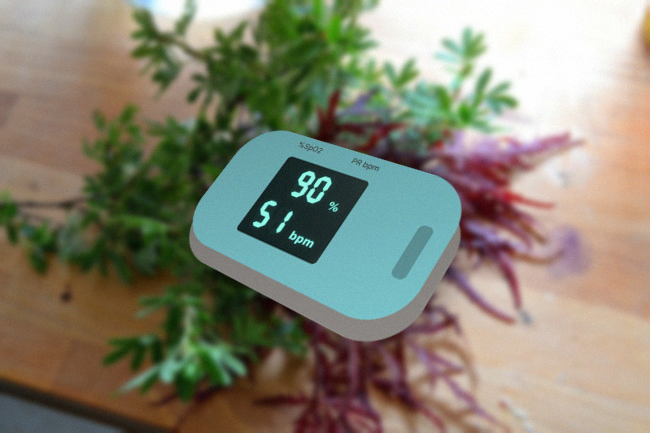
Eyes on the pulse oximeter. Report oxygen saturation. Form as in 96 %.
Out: 90 %
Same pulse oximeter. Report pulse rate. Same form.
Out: 51 bpm
